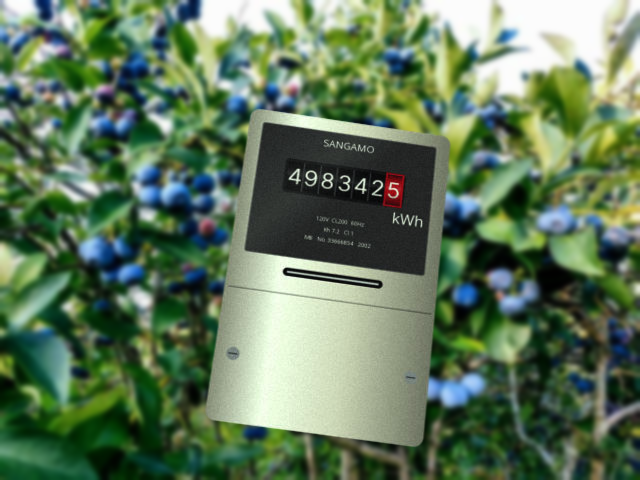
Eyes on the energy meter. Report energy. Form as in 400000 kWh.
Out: 498342.5 kWh
